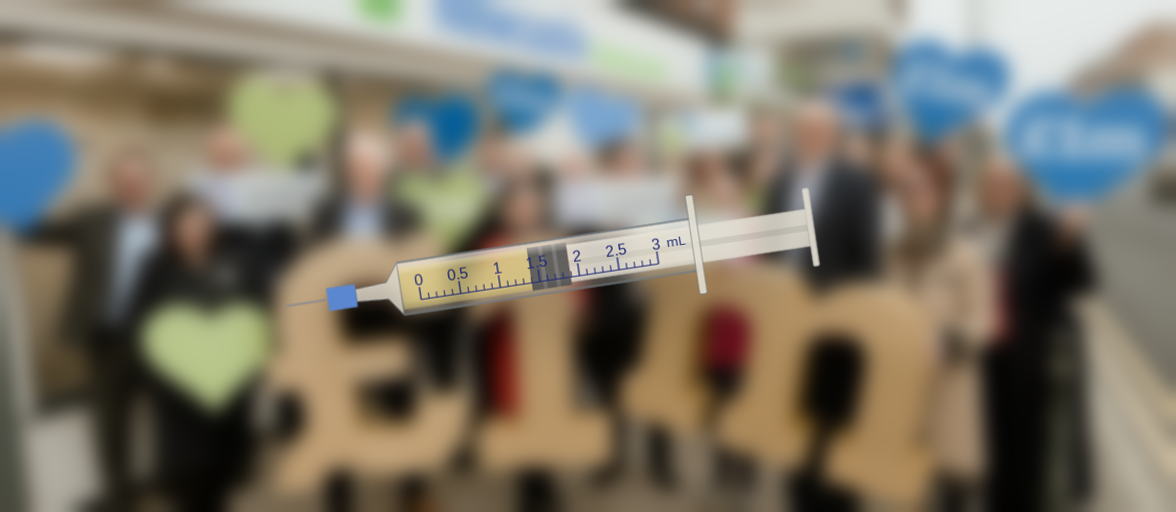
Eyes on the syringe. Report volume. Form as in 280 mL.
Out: 1.4 mL
